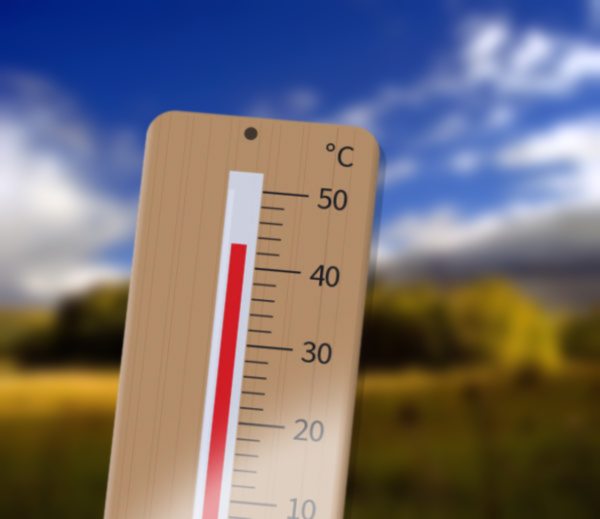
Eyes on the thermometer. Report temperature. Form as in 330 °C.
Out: 43 °C
